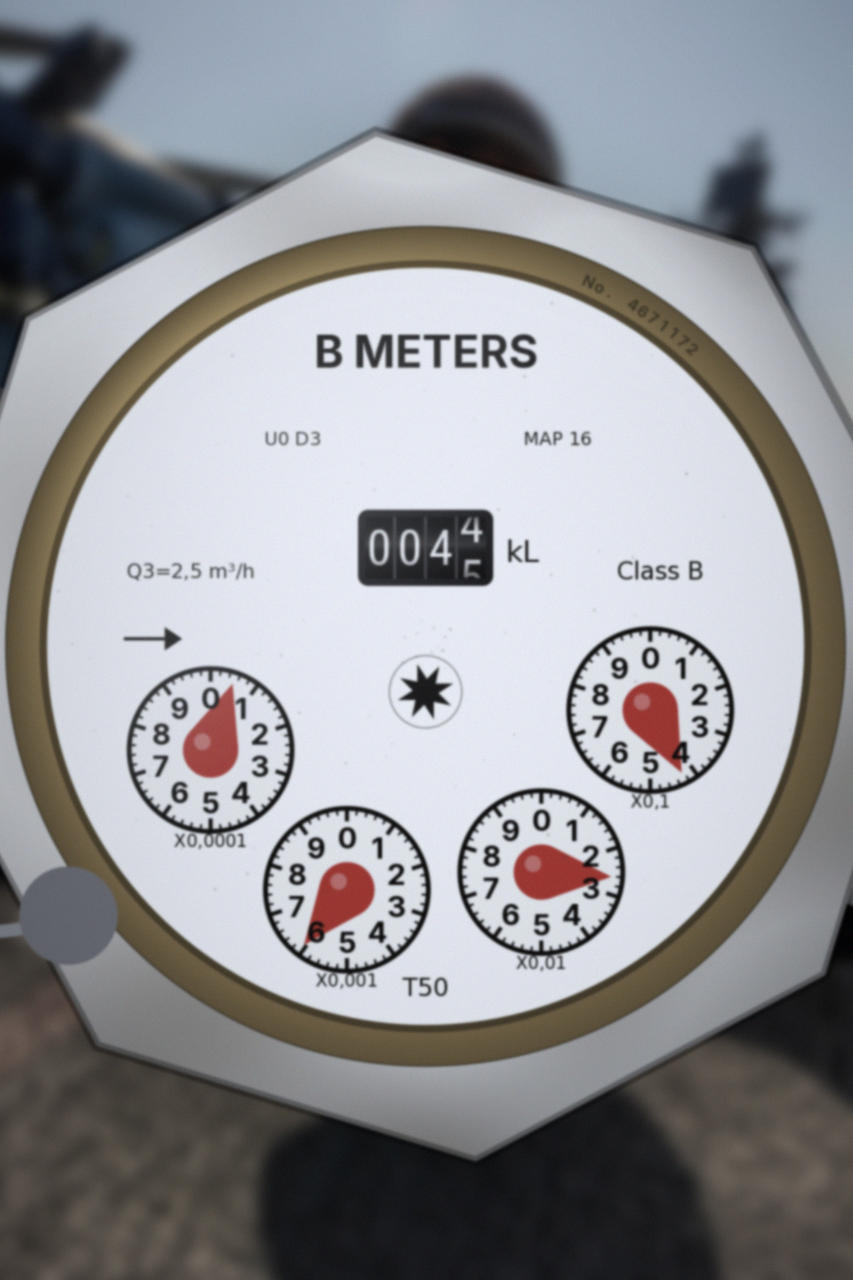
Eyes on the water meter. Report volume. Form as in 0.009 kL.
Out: 44.4260 kL
